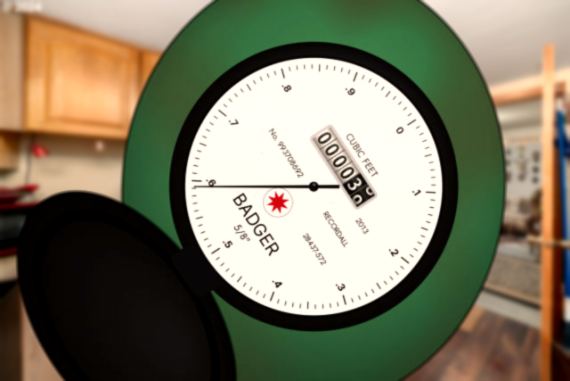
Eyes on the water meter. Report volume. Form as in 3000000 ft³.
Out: 38.59 ft³
